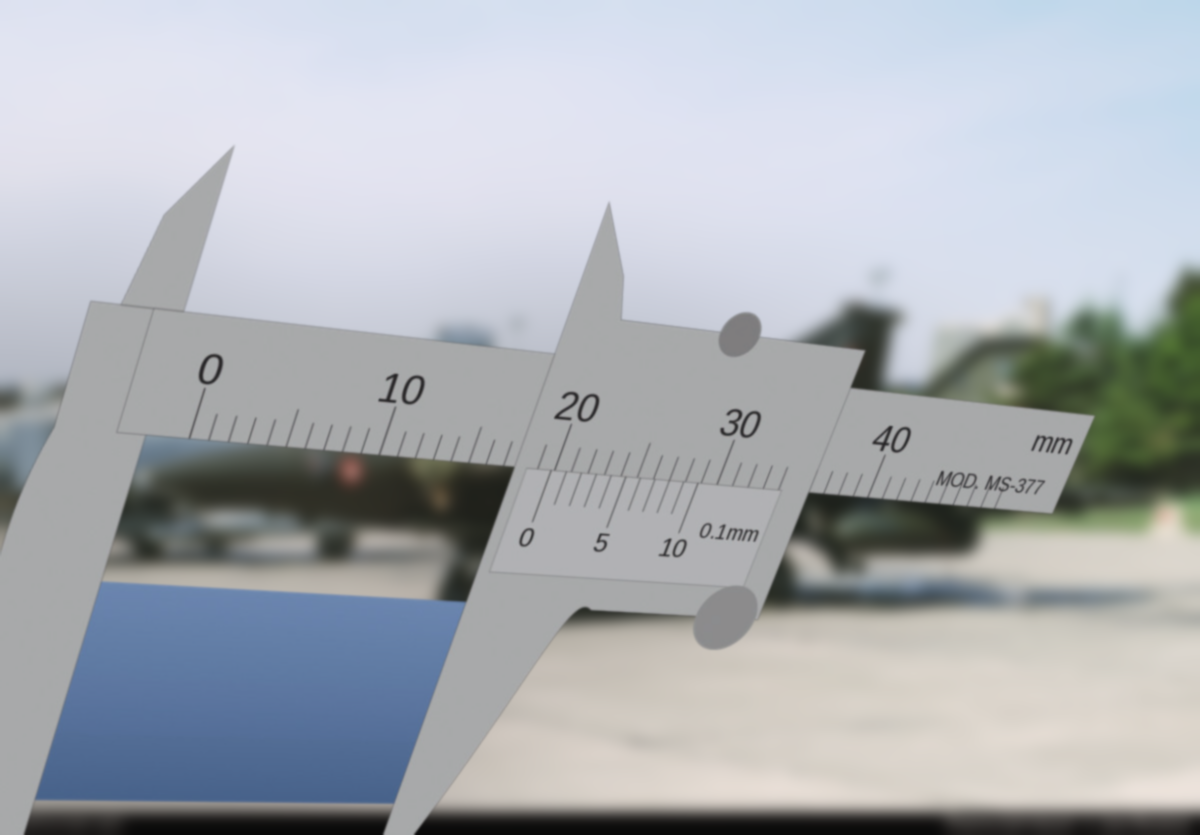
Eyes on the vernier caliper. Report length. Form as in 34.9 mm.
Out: 19.8 mm
